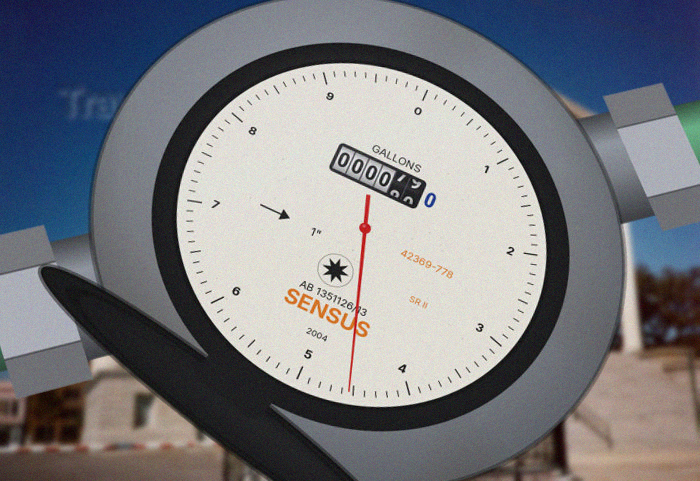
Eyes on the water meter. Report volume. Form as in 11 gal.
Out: 794.5 gal
